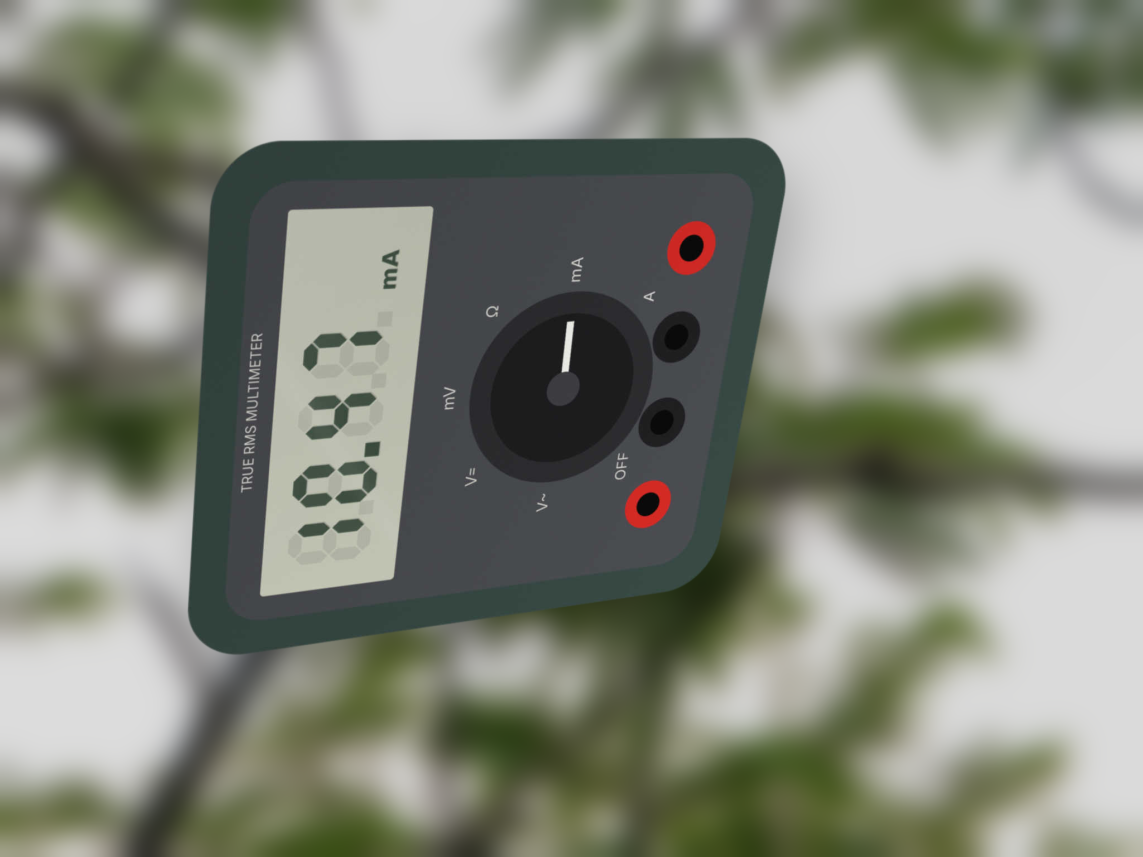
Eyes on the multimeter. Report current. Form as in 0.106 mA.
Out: 10.47 mA
